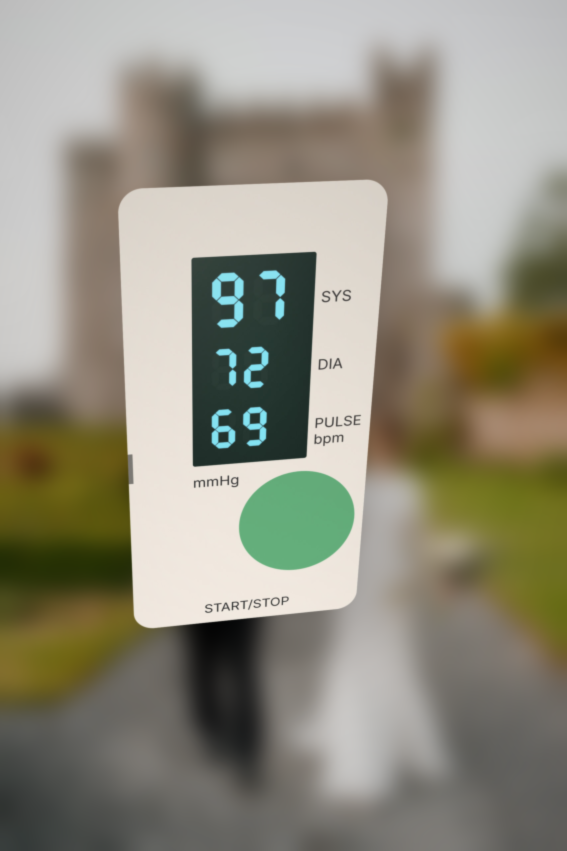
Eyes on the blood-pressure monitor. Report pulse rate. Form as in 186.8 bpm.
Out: 69 bpm
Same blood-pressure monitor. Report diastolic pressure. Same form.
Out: 72 mmHg
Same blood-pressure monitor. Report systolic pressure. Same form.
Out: 97 mmHg
